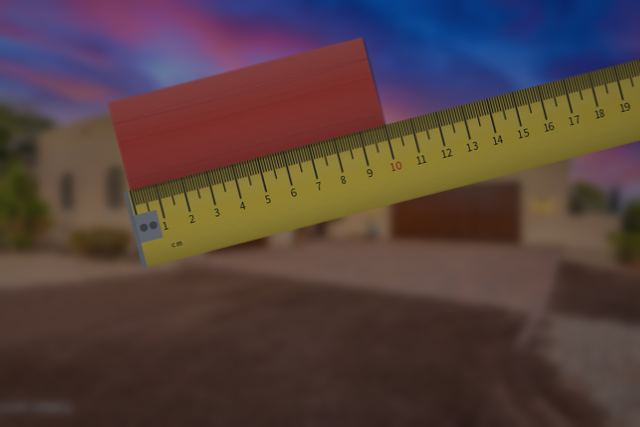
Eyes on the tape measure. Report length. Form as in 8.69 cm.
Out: 10 cm
